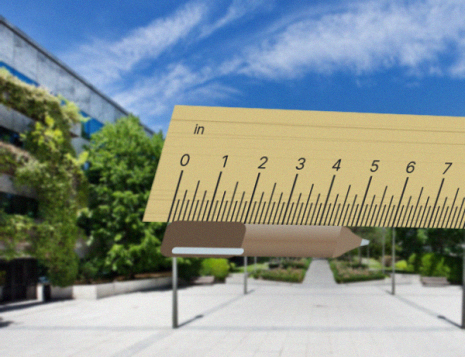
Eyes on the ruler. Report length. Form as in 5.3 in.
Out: 5.5 in
